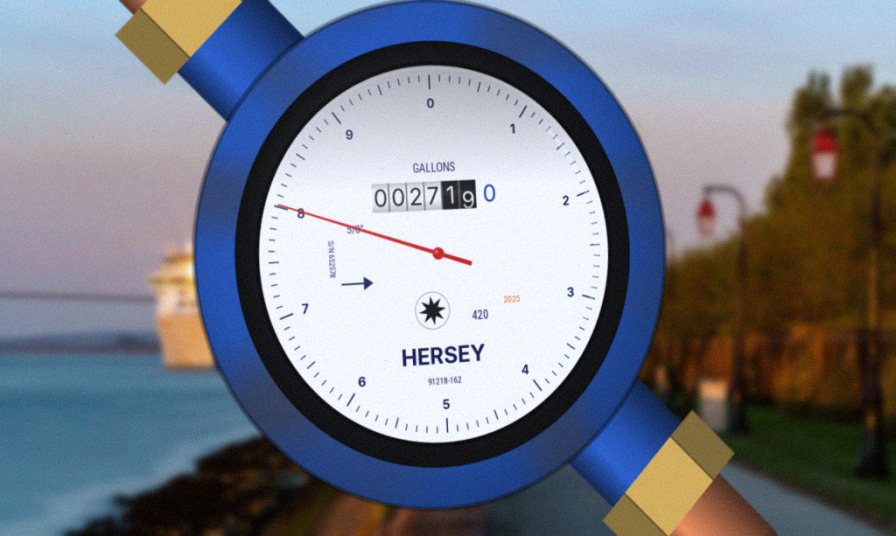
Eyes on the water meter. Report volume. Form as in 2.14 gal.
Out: 27188.0 gal
